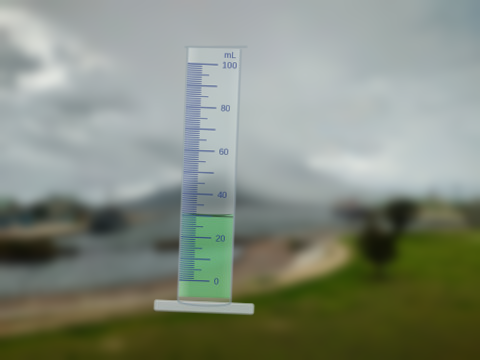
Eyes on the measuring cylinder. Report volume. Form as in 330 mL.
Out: 30 mL
